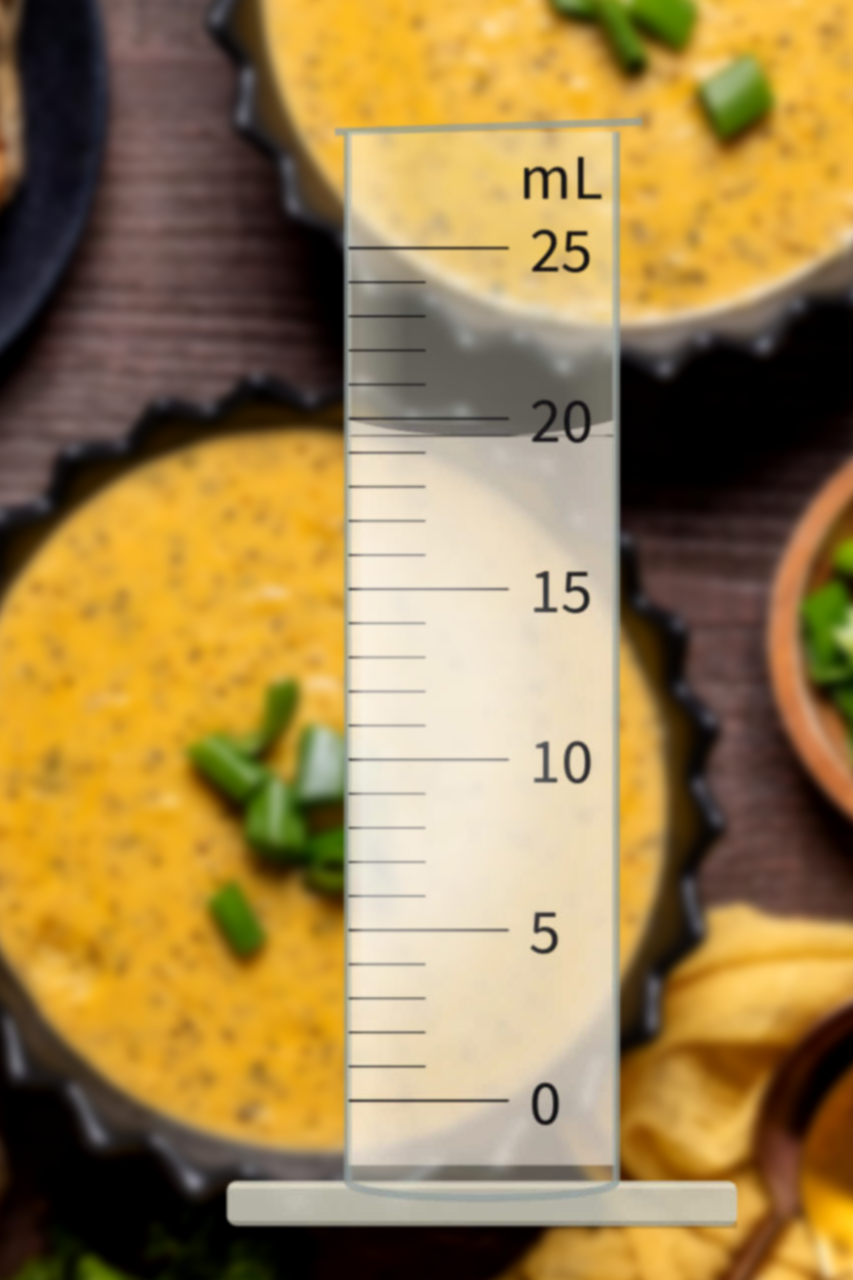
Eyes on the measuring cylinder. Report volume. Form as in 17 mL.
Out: 19.5 mL
